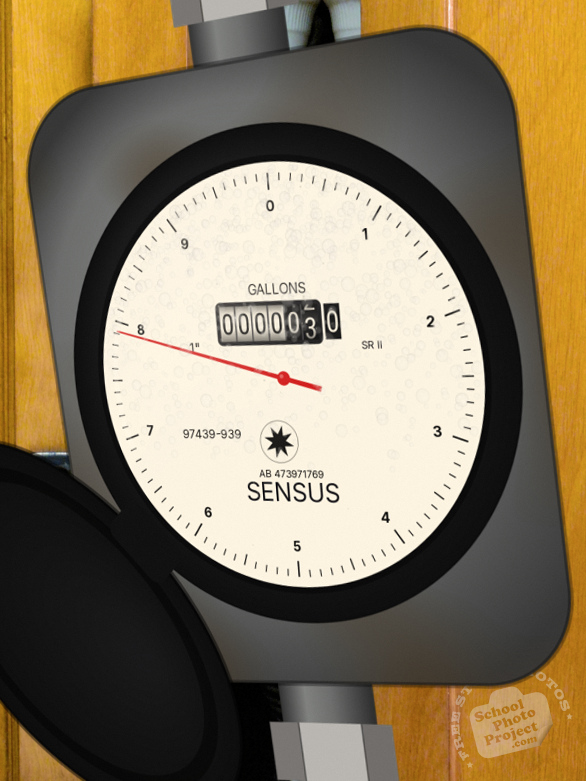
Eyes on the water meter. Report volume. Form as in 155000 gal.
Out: 27.9 gal
